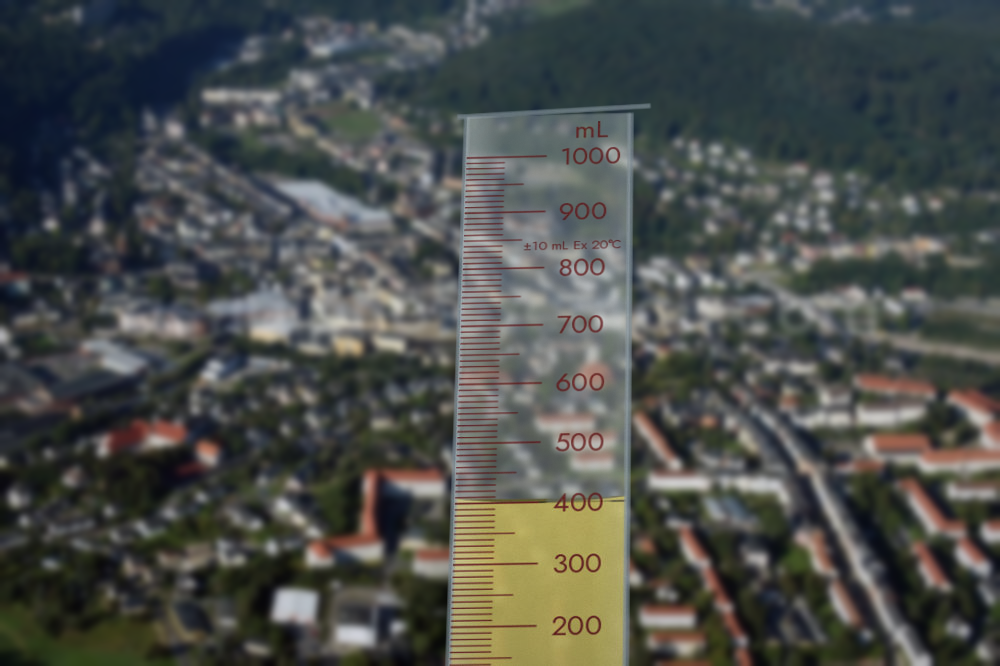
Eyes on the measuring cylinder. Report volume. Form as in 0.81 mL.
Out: 400 mL
